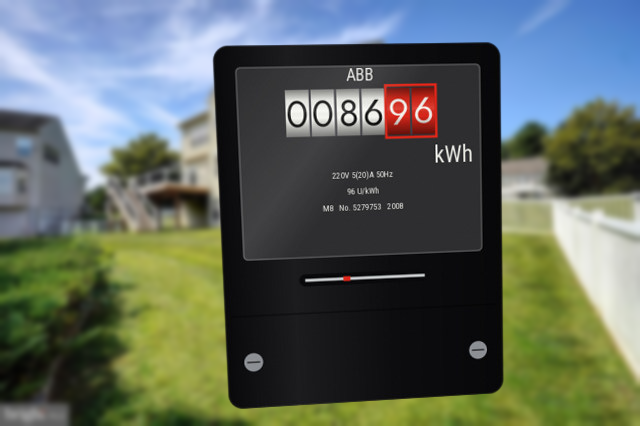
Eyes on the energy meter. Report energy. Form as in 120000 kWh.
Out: 86.96 kWh
